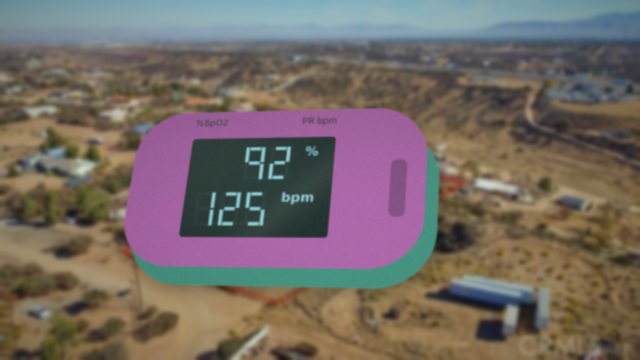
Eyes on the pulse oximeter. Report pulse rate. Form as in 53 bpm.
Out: 125 bpm
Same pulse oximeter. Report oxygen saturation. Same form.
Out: 92 %
